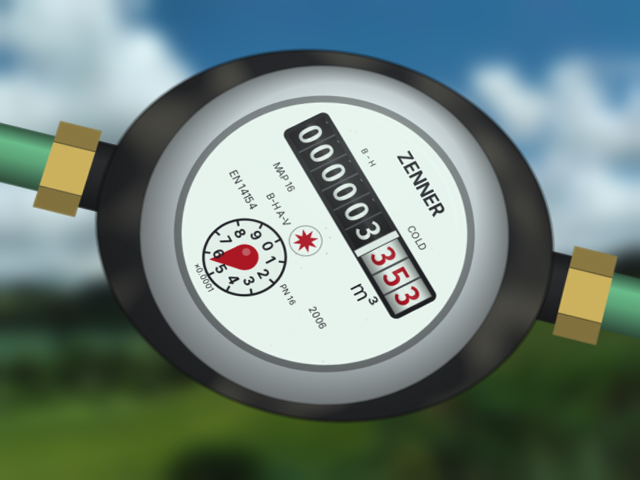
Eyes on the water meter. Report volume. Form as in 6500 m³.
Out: 3.3535 m³
